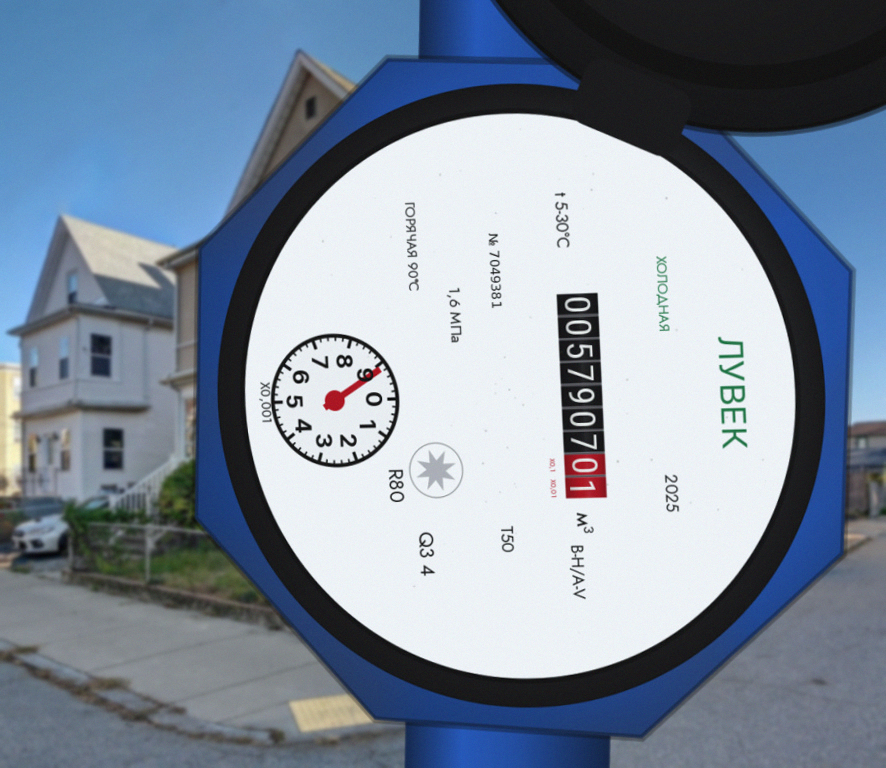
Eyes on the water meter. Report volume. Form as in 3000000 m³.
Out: 57907.009 m³
